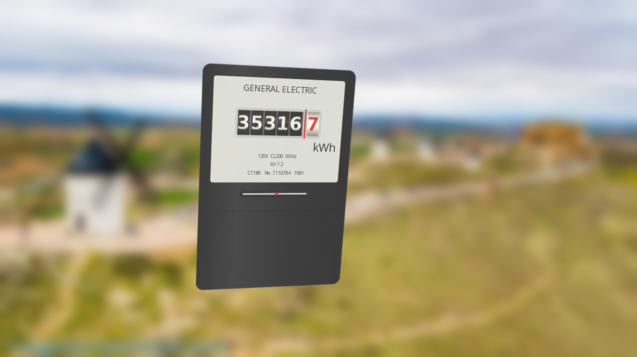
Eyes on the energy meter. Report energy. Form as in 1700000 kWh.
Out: 35316.7 kWh
